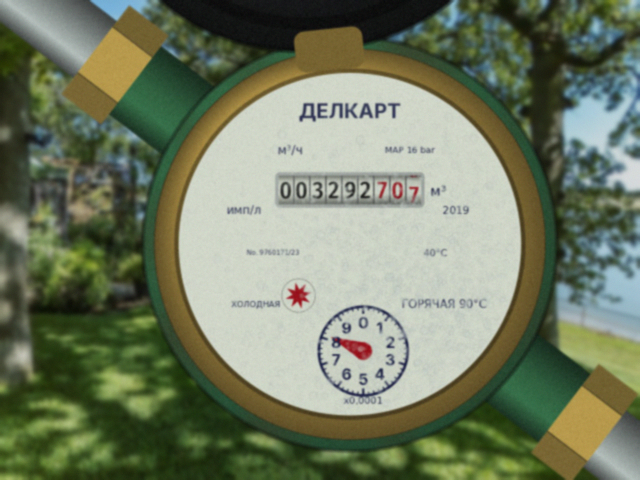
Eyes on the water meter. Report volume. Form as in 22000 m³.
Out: 3292.7068 m³
